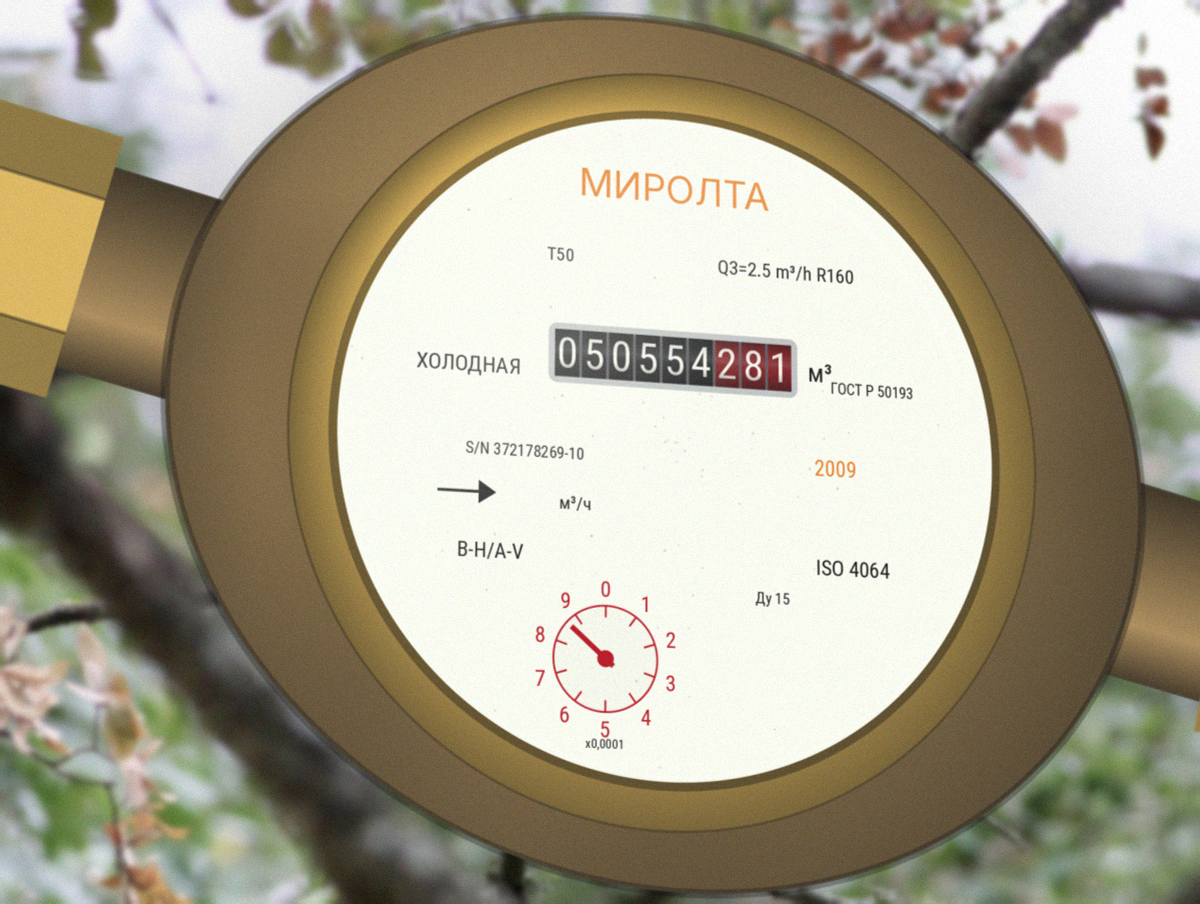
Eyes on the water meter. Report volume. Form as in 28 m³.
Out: 50554.2818 m³
